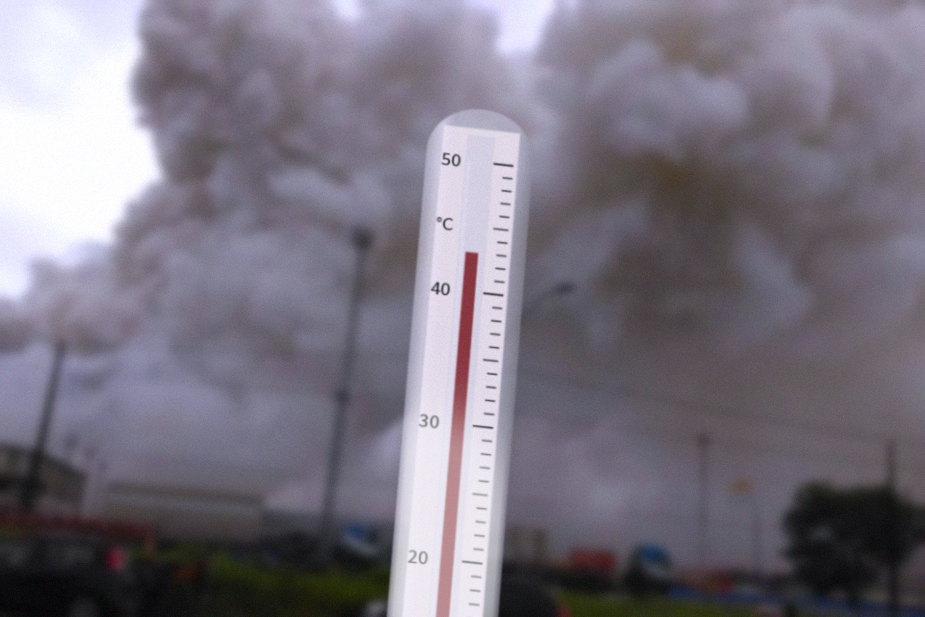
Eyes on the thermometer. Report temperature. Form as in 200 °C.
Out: 43 °C
